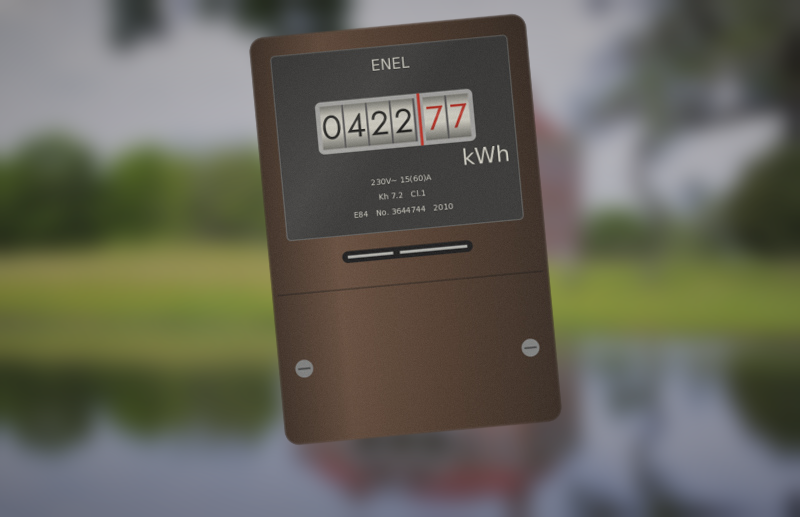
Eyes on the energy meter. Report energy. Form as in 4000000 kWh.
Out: 422.77 kWh
